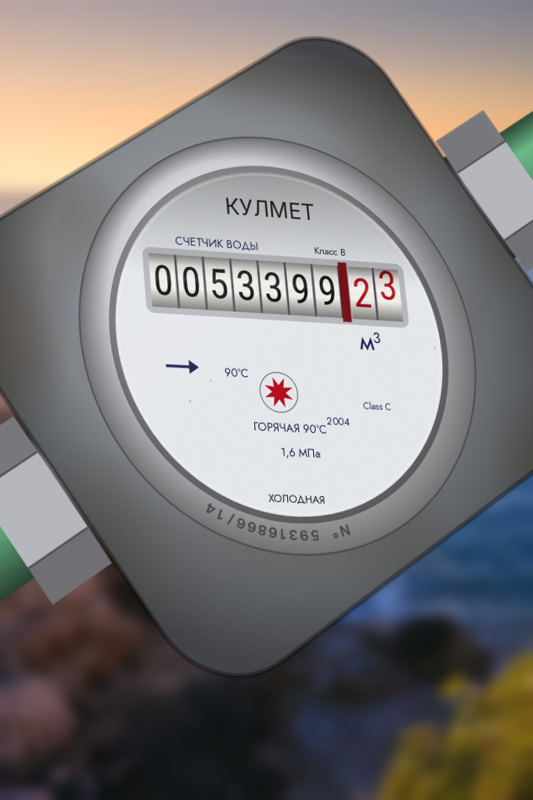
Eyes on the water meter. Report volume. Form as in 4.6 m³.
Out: 53399.23 m³
